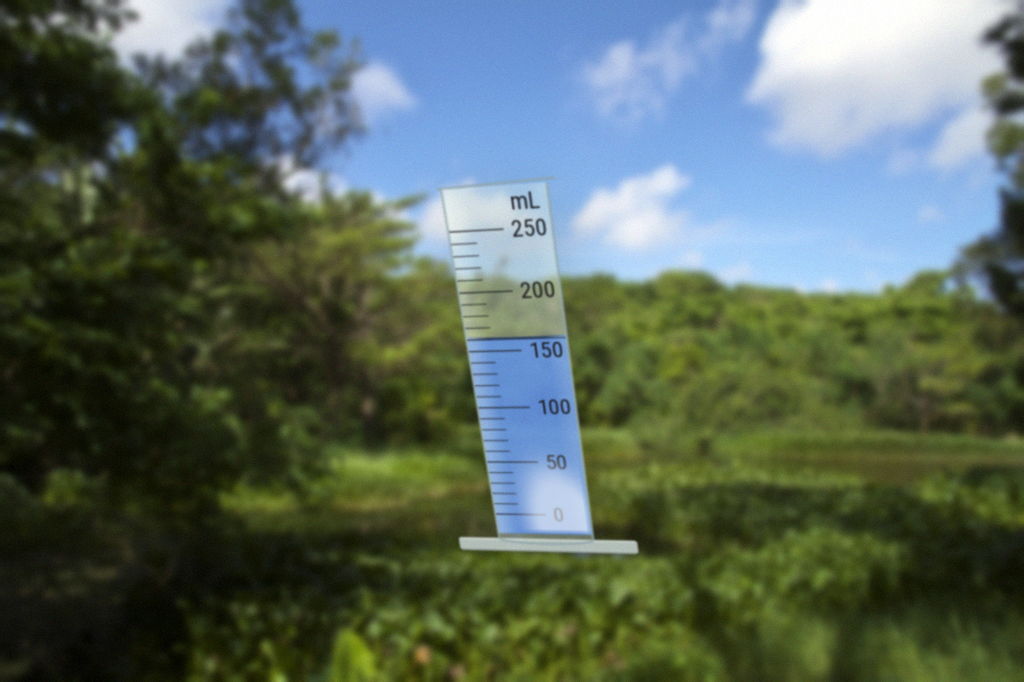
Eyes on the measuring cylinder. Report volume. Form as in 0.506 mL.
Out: 160 mL
